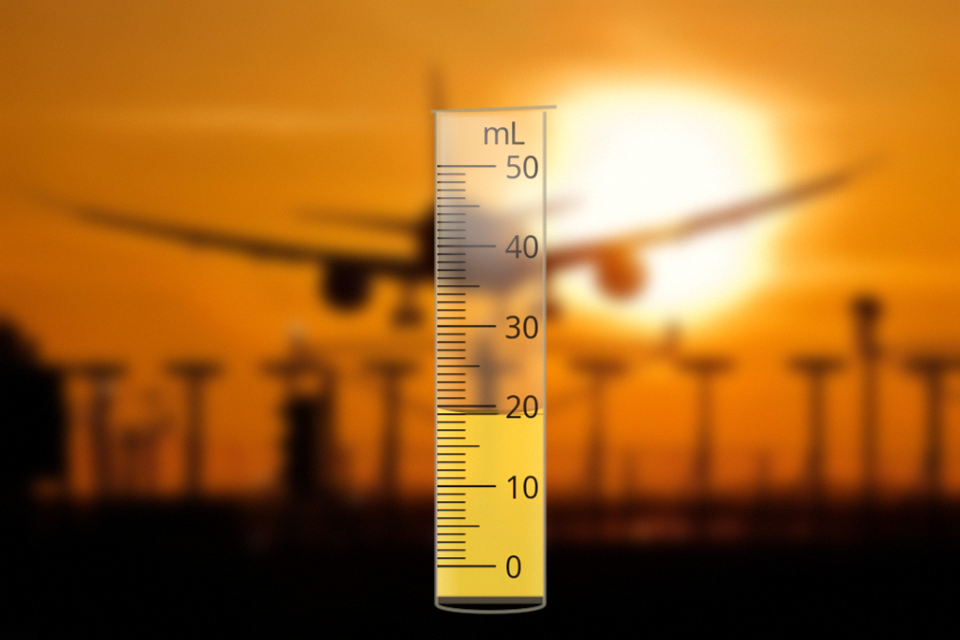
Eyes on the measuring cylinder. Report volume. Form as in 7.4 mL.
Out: 19 mL
